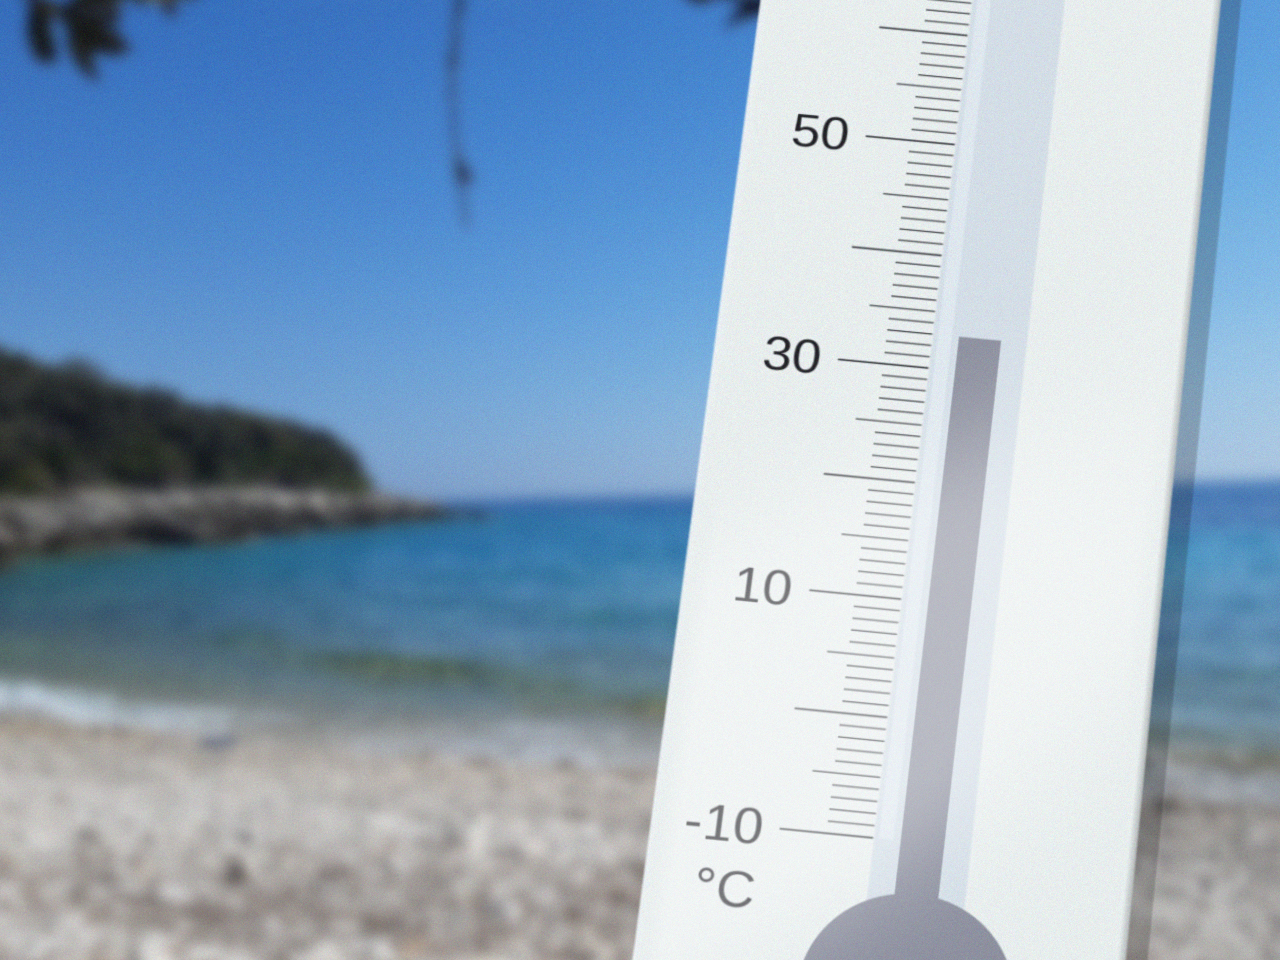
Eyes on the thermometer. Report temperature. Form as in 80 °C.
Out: 33 °C
